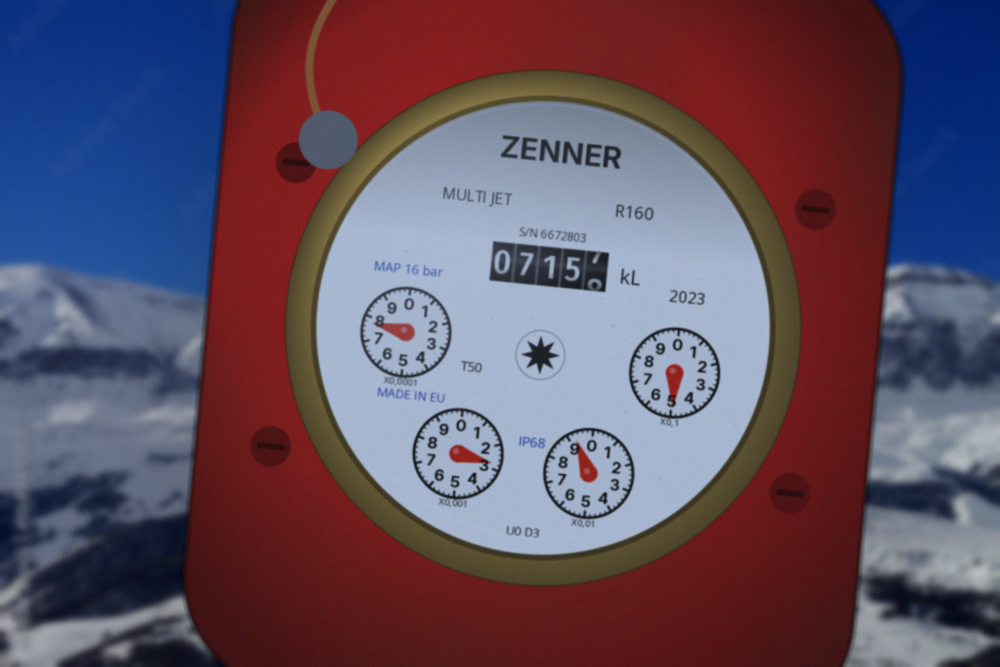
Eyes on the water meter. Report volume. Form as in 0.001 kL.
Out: 7157.4927 kL
